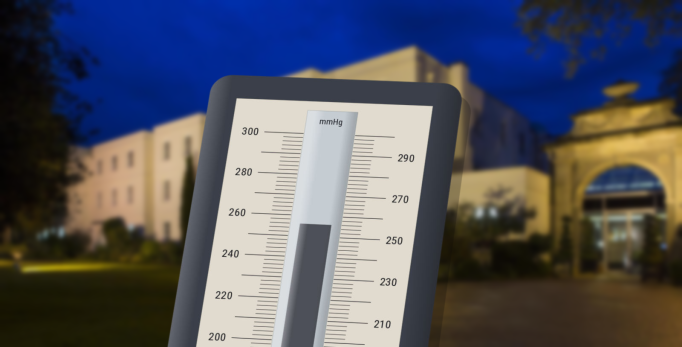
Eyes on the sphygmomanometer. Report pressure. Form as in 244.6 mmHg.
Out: 256 mmHg
